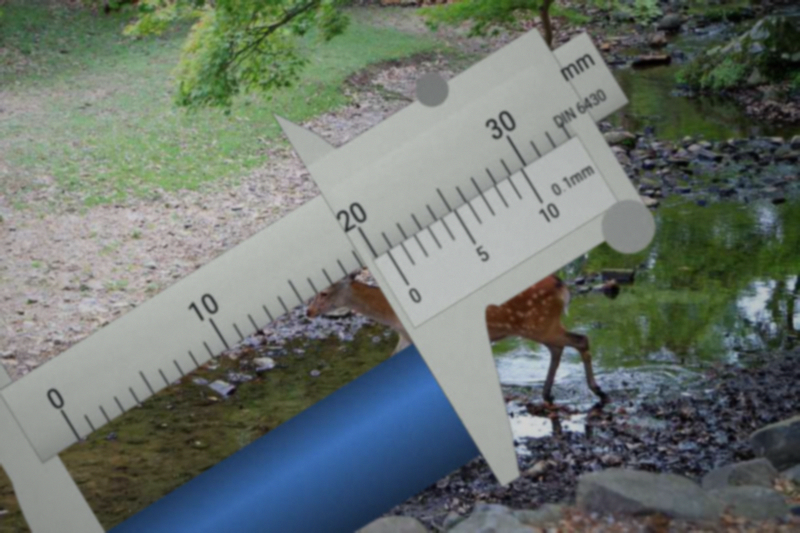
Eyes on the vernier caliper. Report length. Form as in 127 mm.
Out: 20.7 mm
